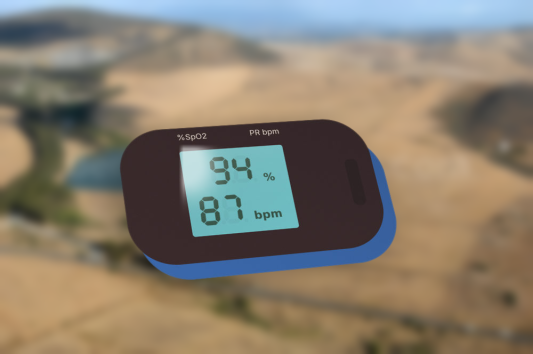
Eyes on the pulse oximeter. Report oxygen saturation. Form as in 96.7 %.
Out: 94 %
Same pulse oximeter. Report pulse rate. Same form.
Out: 87 bpm
